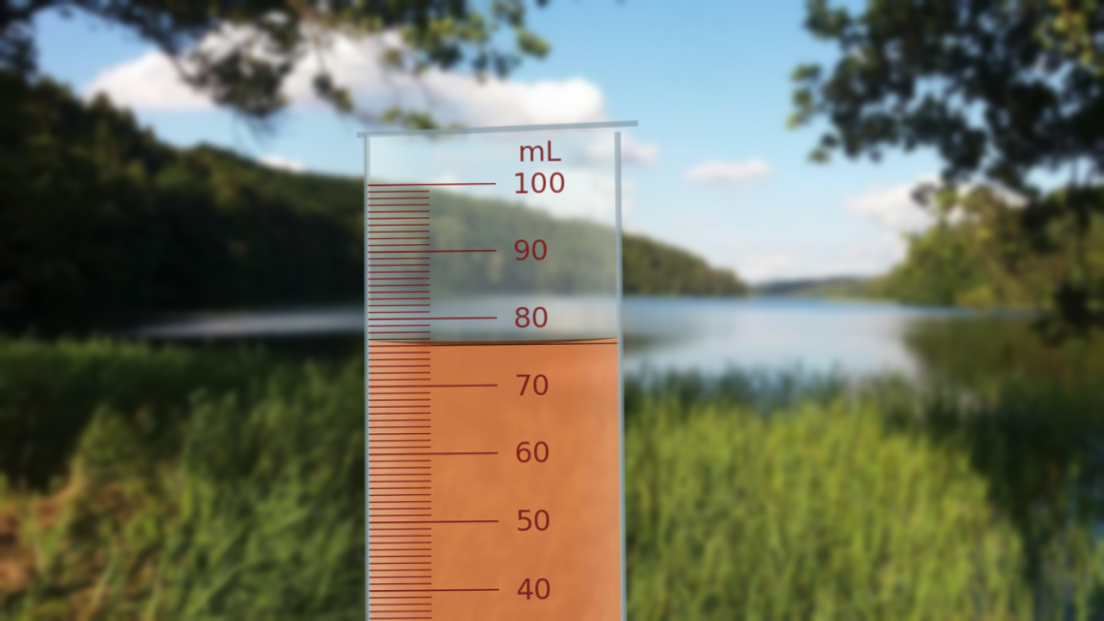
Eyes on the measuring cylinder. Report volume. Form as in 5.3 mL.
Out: 76 mL
